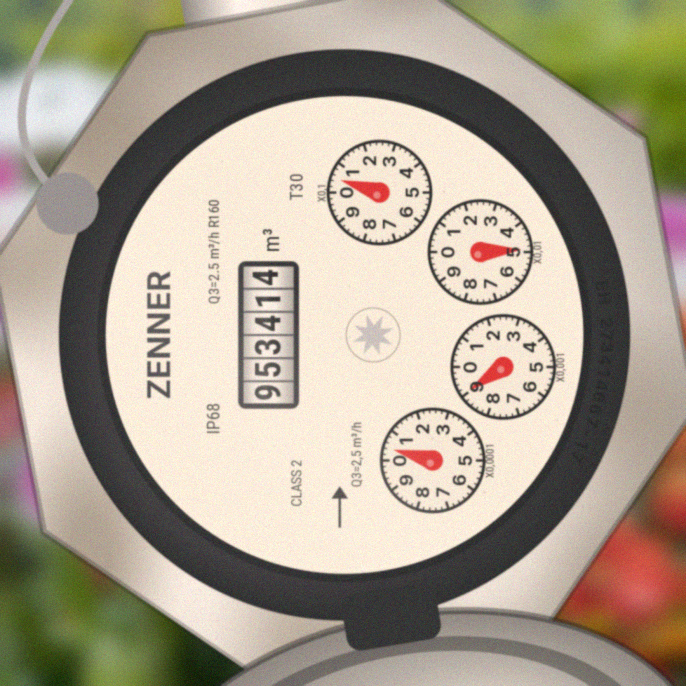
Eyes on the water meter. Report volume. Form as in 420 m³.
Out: 953414.0490 m³
